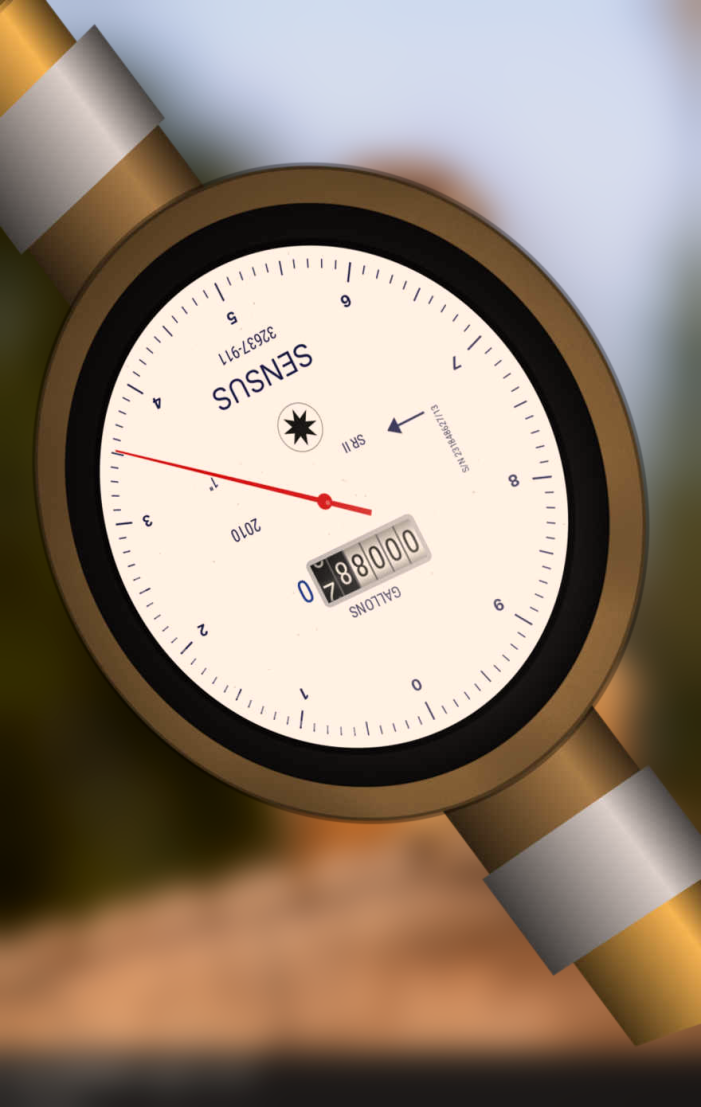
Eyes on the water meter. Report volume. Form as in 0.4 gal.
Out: 8823.5 gal
